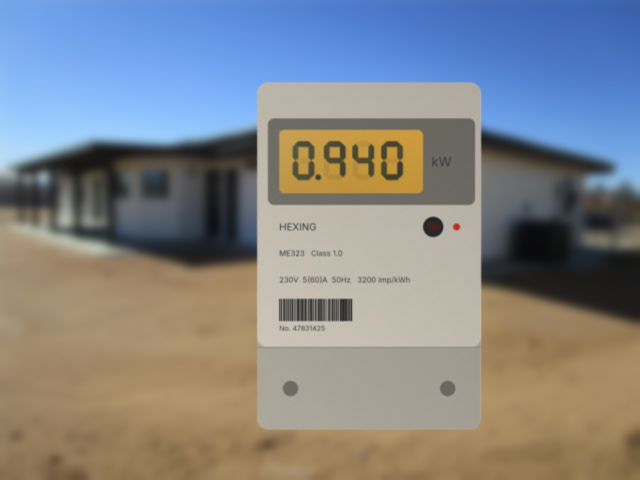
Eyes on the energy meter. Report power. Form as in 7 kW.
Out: 0.940 kW
